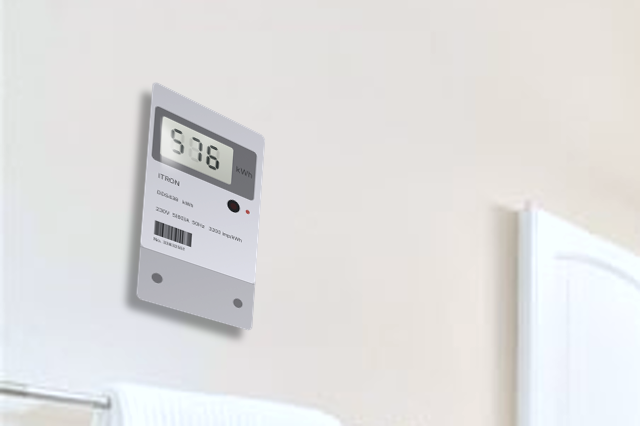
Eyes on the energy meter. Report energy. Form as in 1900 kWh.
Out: 576 kWh
